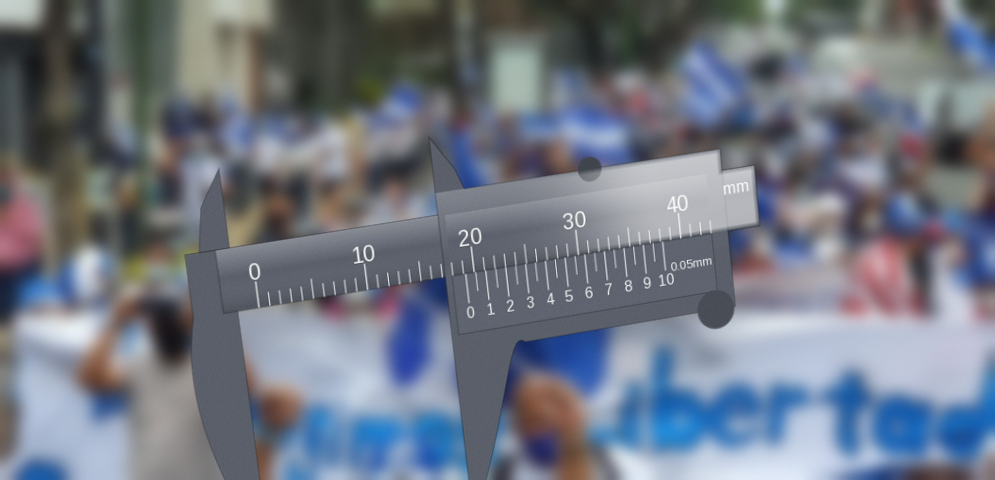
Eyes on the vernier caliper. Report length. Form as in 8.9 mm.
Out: 19.2 mm
